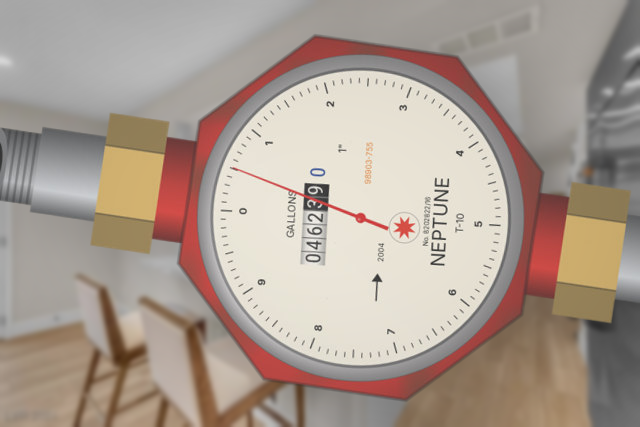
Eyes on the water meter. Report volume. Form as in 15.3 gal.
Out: 462390.5 gal
